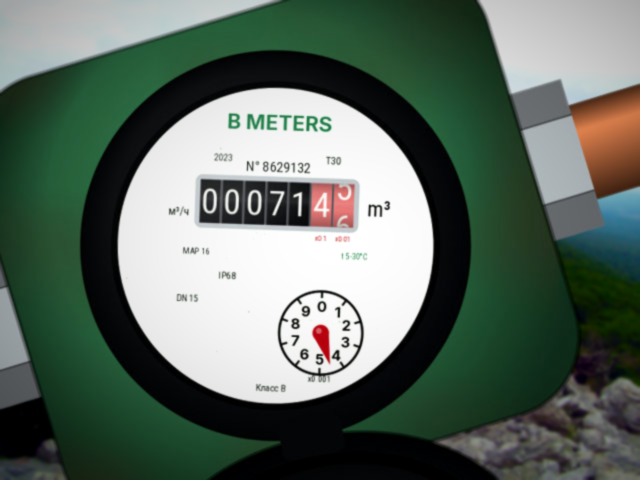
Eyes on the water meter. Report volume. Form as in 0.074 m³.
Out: 71.454 m³
